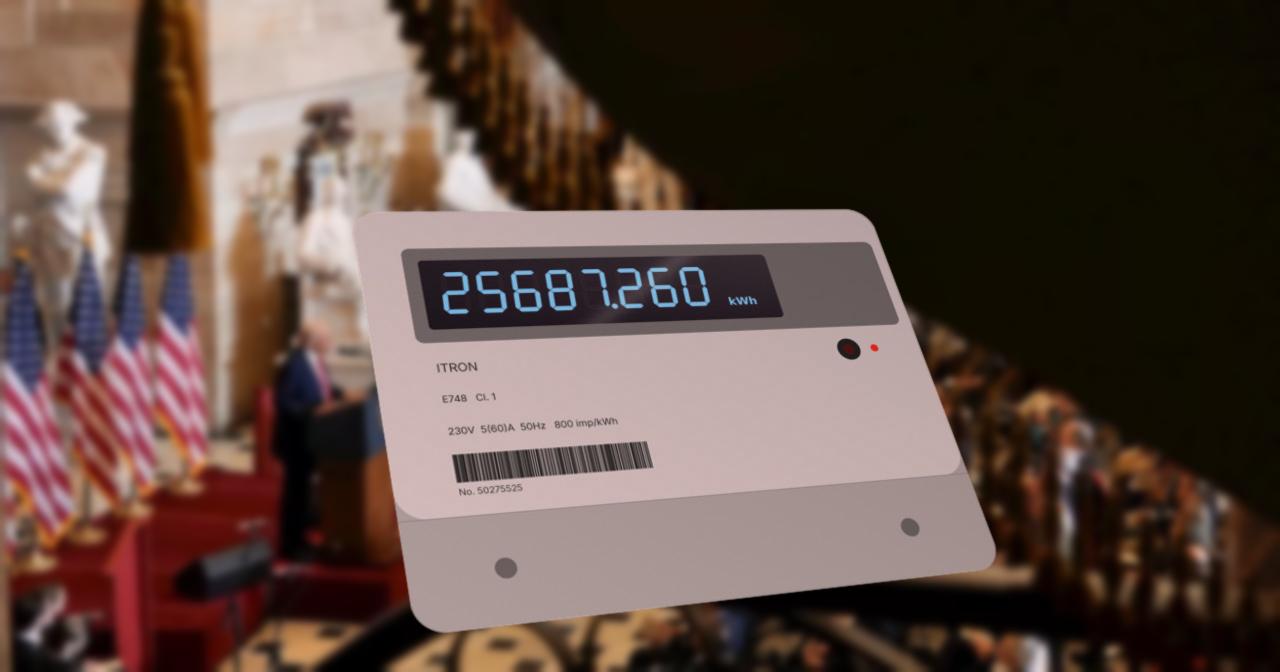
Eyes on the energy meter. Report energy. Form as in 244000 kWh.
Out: 25687.260 kWh
